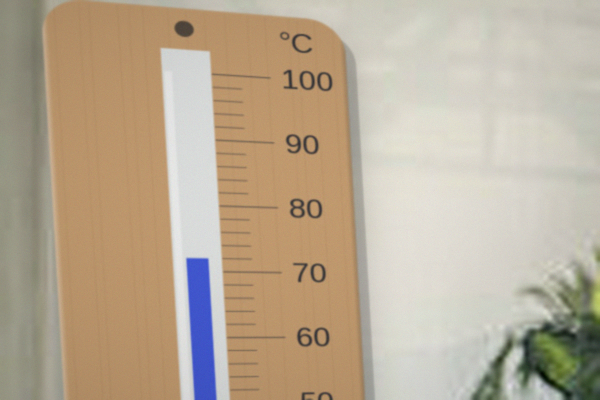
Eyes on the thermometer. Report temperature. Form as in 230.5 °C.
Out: 72 °C
